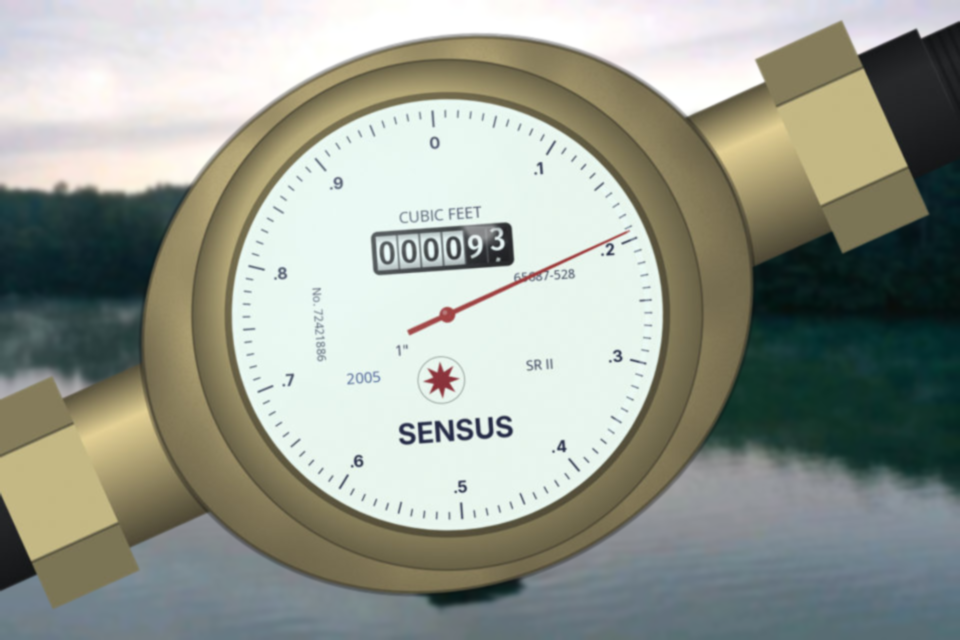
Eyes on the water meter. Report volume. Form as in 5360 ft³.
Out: 93.19 ft³
